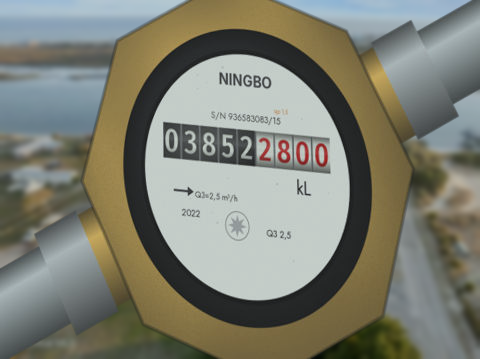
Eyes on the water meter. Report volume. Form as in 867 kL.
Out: 3852.2800 kL
